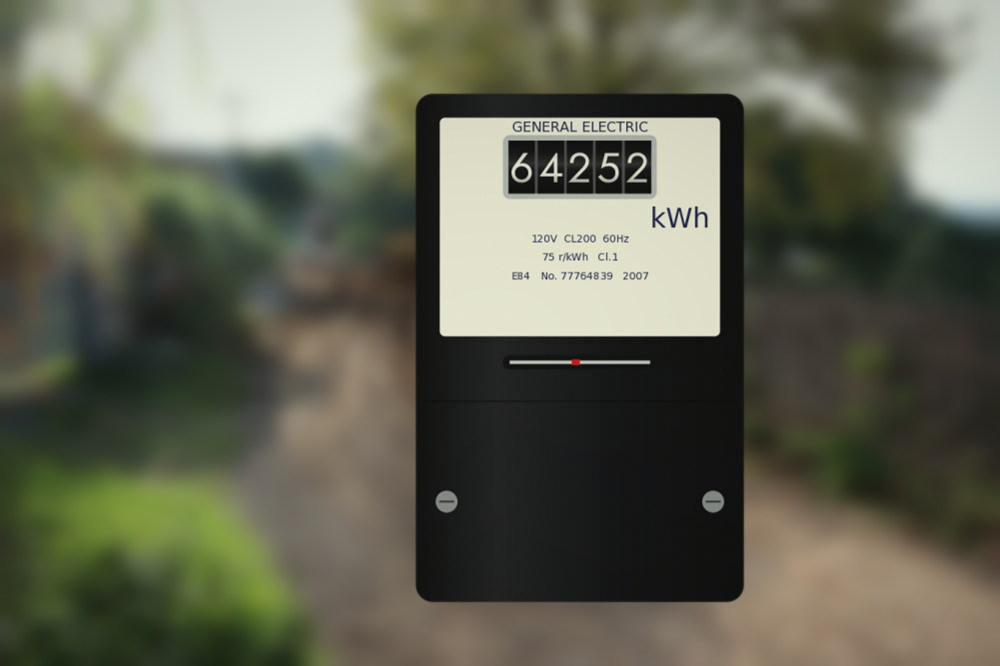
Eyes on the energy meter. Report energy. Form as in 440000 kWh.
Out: 64252 kWh
